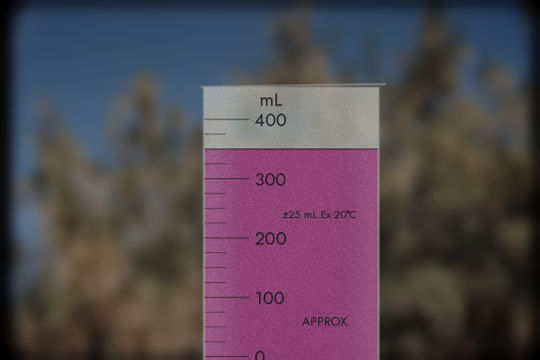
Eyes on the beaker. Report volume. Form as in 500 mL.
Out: 350 mL
